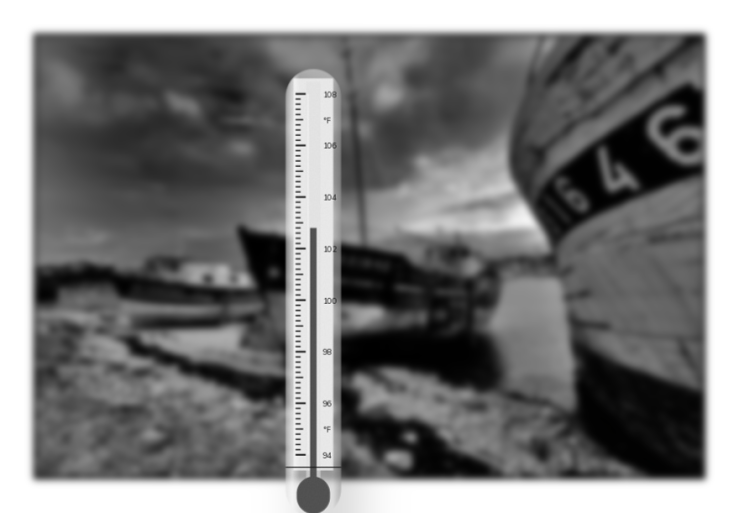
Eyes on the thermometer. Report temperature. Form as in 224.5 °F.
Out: 102.8 °F
